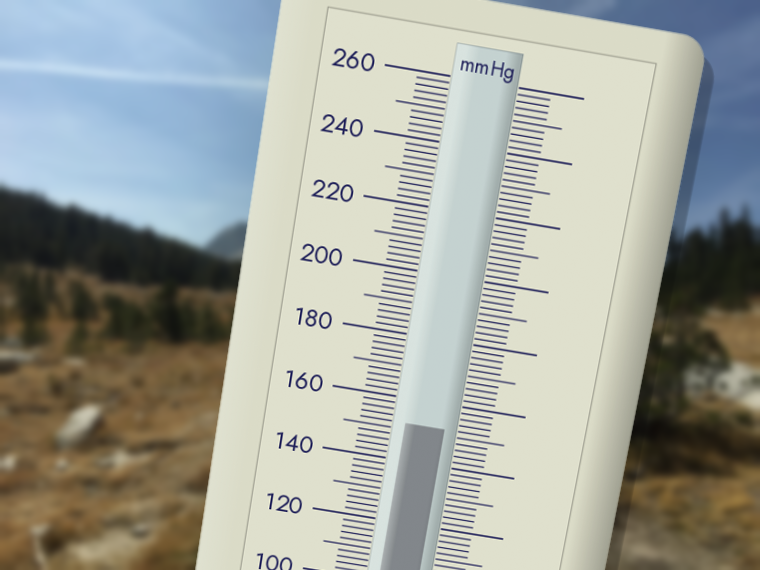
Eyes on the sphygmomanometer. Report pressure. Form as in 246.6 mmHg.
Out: 152 mmHg
